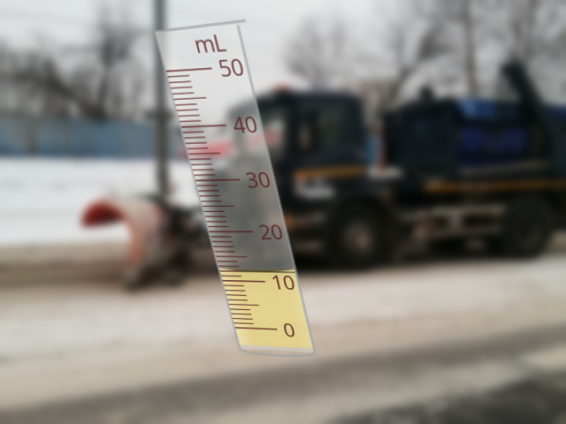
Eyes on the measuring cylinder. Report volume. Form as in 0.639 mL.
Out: 12 mL
